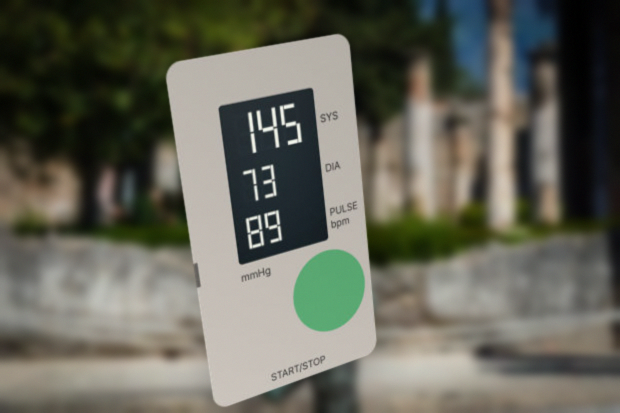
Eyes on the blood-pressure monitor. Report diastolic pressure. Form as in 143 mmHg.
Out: 73 mmHg
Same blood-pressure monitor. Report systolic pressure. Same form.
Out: 145 mmHg
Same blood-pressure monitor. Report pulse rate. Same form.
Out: 89 bpm
